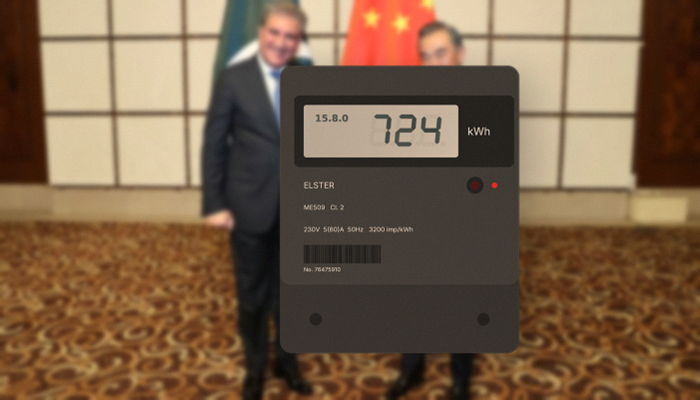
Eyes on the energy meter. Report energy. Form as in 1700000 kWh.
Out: 724 kWh
